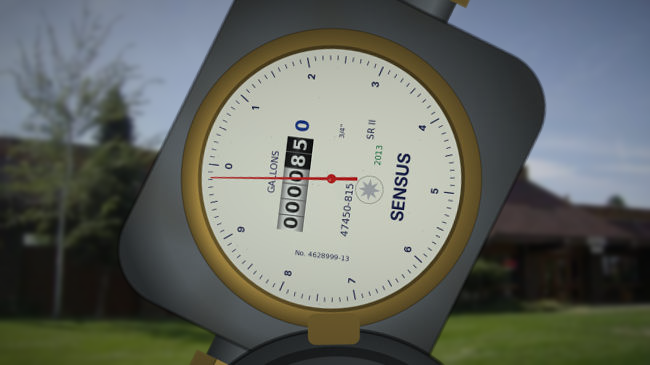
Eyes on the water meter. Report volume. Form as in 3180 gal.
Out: 849.8 gal
